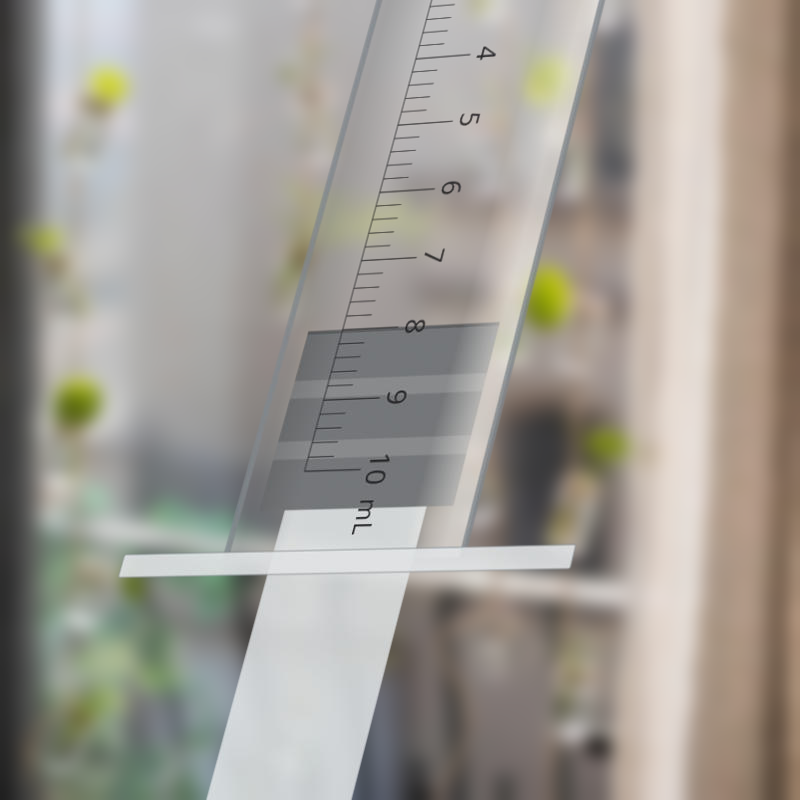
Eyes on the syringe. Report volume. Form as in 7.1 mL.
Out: 8 mL
